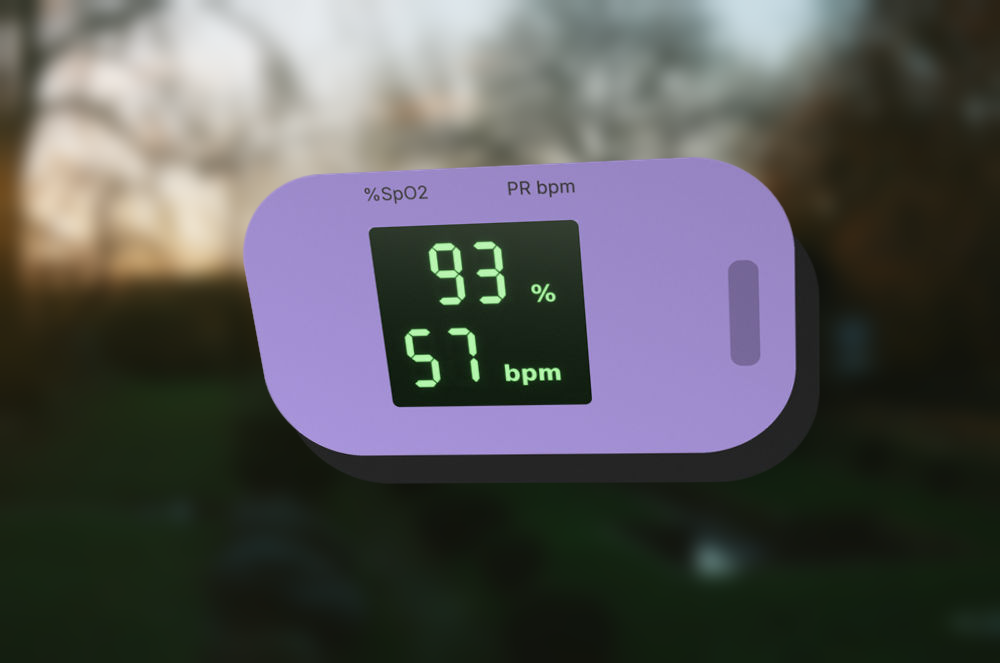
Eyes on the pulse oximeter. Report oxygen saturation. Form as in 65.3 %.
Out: 93 %
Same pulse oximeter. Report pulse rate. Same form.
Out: 57 bpm
